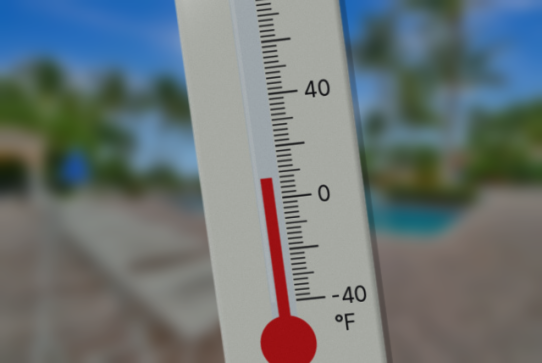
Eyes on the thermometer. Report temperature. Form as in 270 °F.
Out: 8 °F
